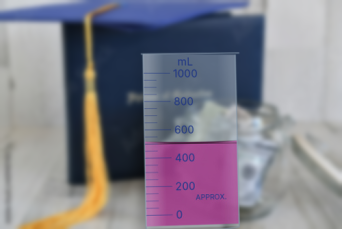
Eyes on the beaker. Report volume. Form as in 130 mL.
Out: 500 mL
